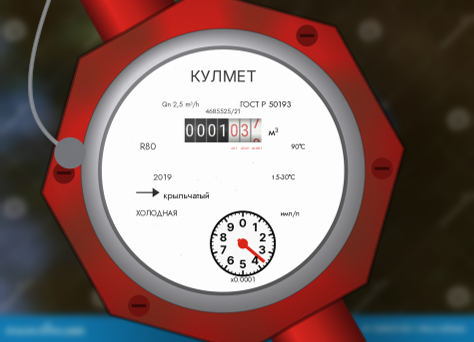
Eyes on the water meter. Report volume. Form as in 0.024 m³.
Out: 1.0373 m³
